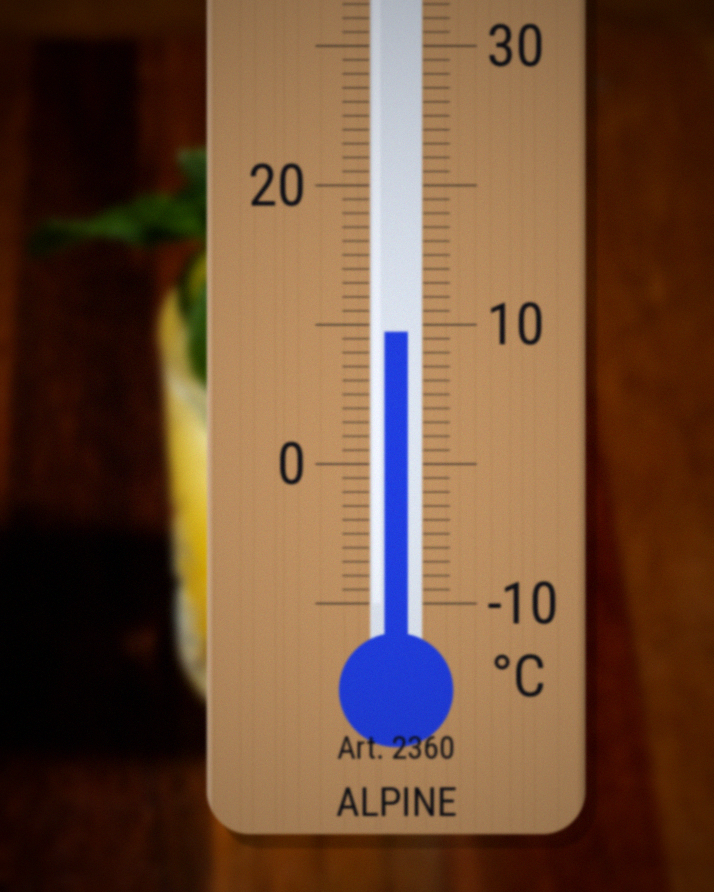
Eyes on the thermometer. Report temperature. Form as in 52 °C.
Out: 9.5 °C
